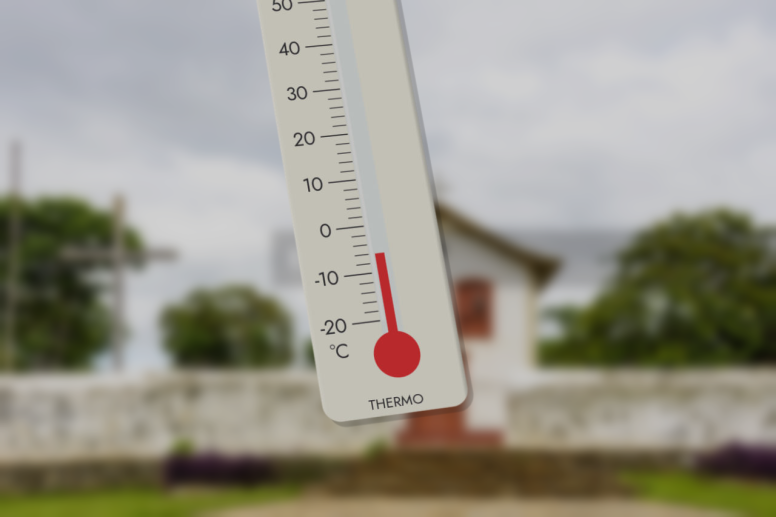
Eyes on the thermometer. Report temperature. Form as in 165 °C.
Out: -6 °C
